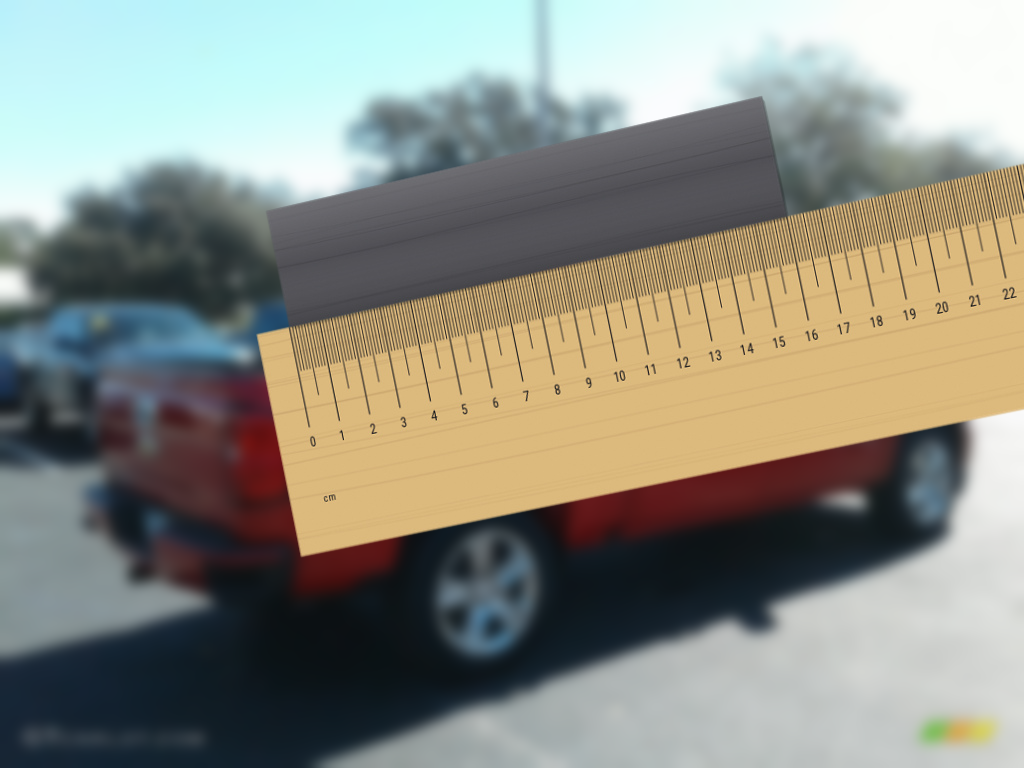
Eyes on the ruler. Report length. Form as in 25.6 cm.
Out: 16 cm
